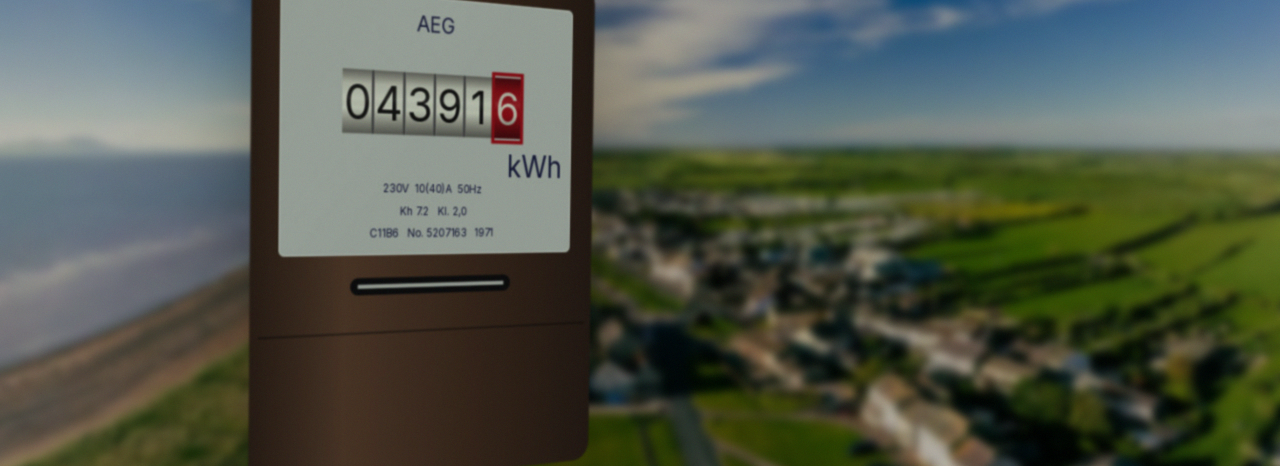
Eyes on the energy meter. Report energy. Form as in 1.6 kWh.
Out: 4391.6 kWh
